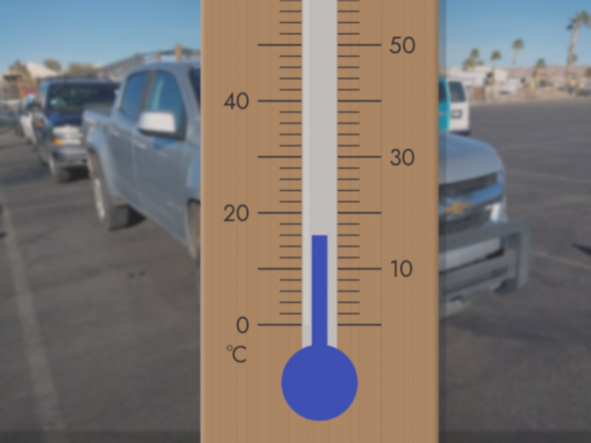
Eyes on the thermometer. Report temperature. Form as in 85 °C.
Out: 16 °C
